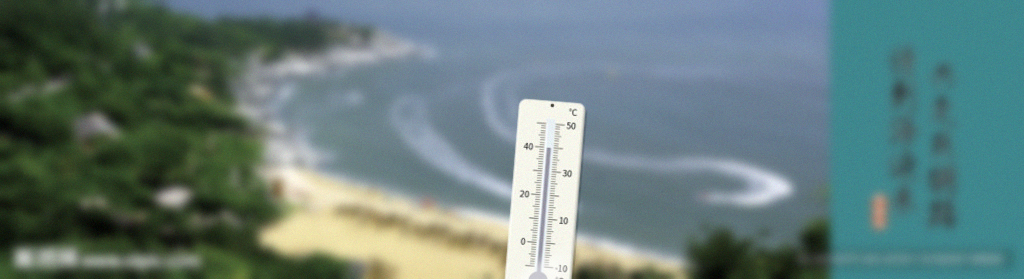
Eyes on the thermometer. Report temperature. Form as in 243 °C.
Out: 40 °C
